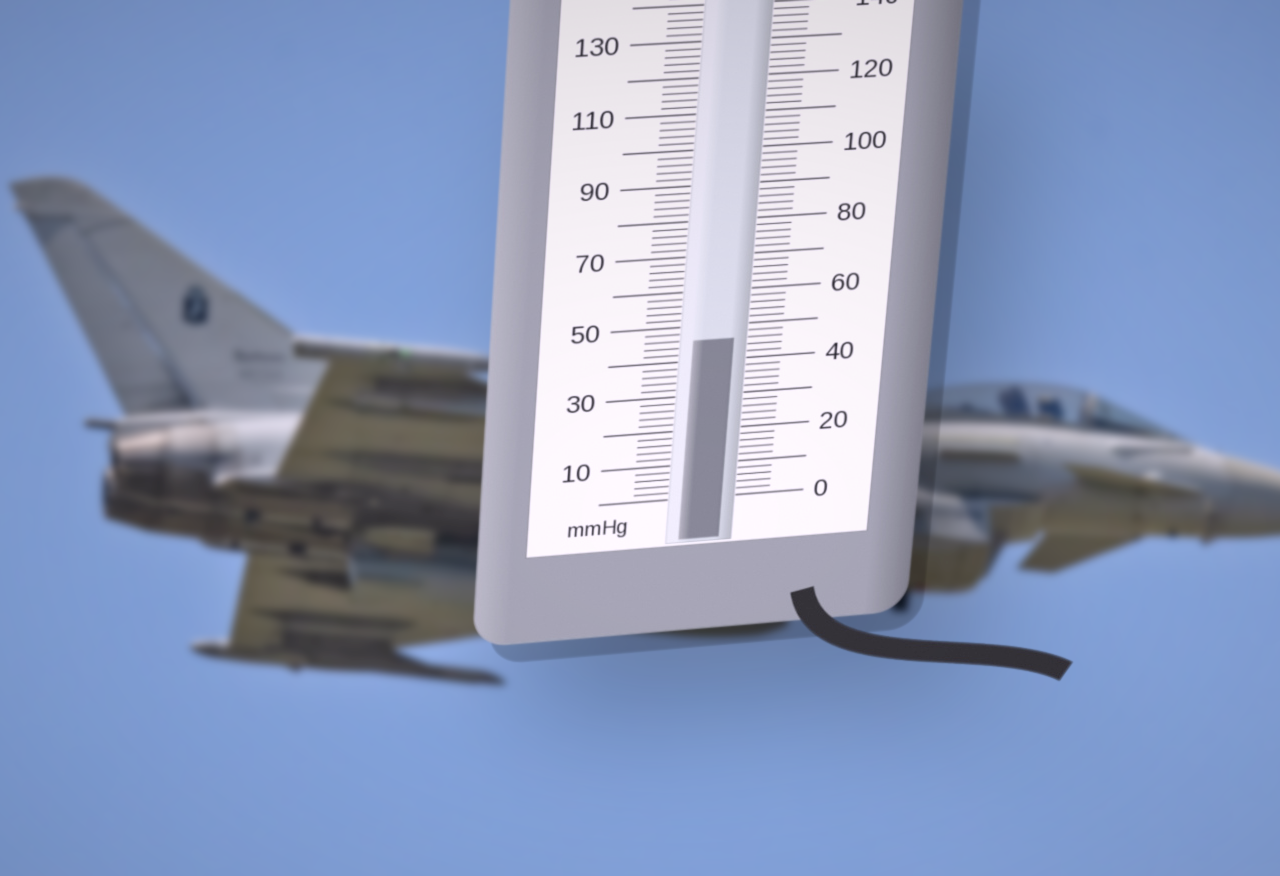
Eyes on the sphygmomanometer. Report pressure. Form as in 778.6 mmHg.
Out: 46 mmHg
